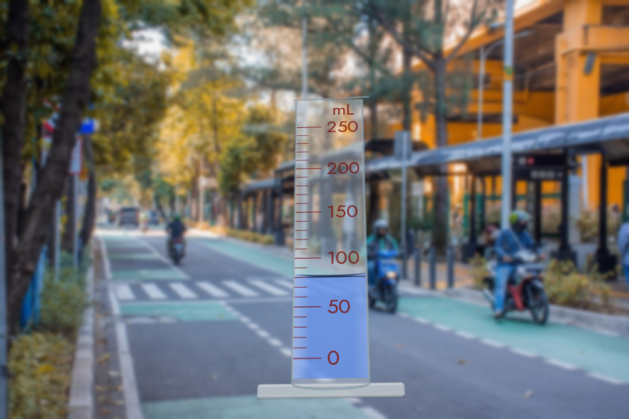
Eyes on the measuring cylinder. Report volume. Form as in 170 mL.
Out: 80 mL
